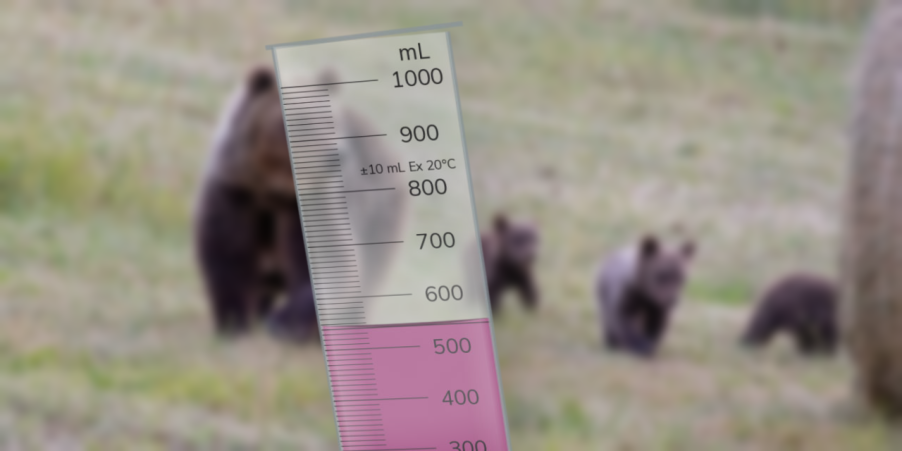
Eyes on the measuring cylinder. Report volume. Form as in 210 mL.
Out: 540 mL
